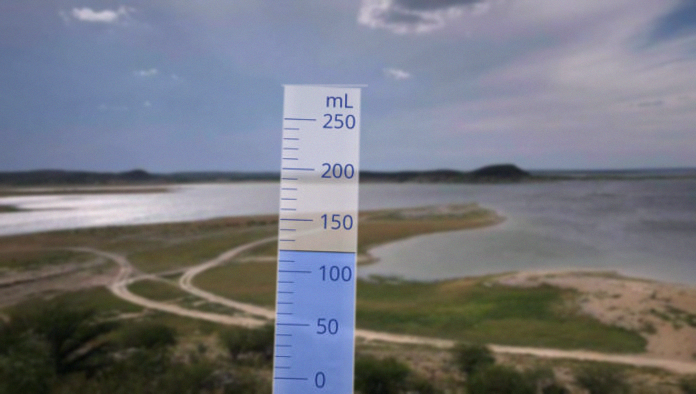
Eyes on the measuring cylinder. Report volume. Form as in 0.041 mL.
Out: 120 mL
